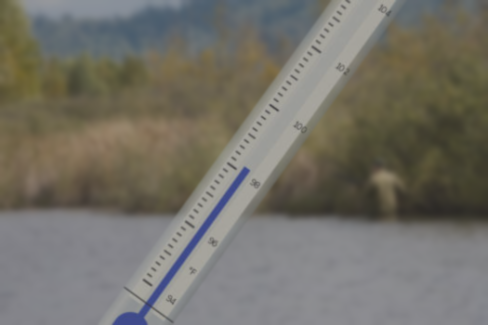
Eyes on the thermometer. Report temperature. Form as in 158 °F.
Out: 98.2 °F
